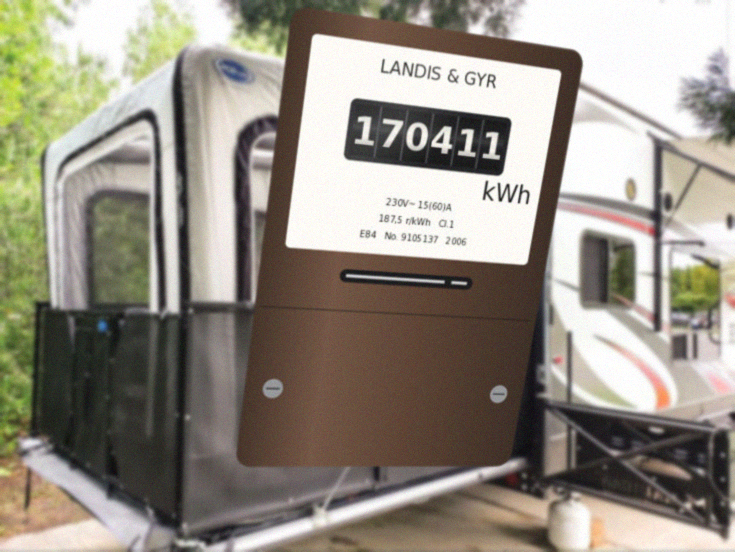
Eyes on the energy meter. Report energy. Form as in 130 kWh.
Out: 170411 kWh
